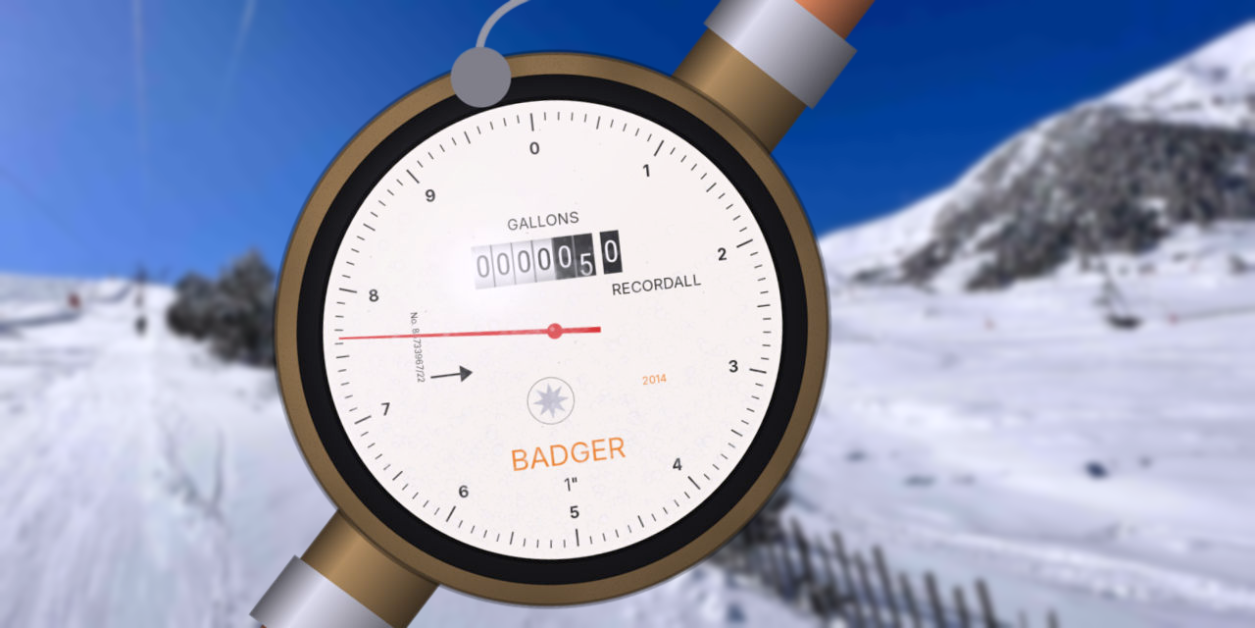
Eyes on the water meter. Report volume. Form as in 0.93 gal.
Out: 47.6 gal
